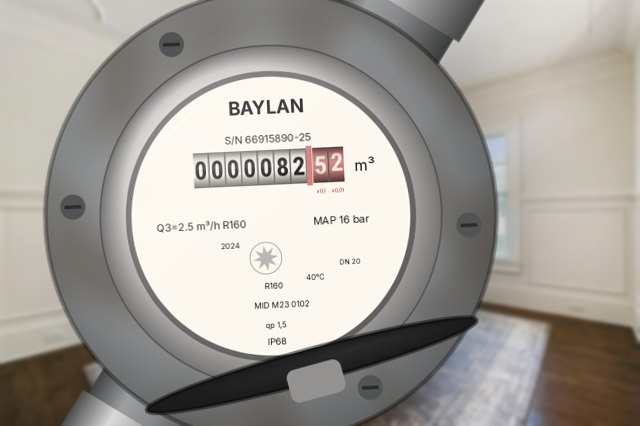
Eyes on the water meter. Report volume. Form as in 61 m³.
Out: 82.52 m³
